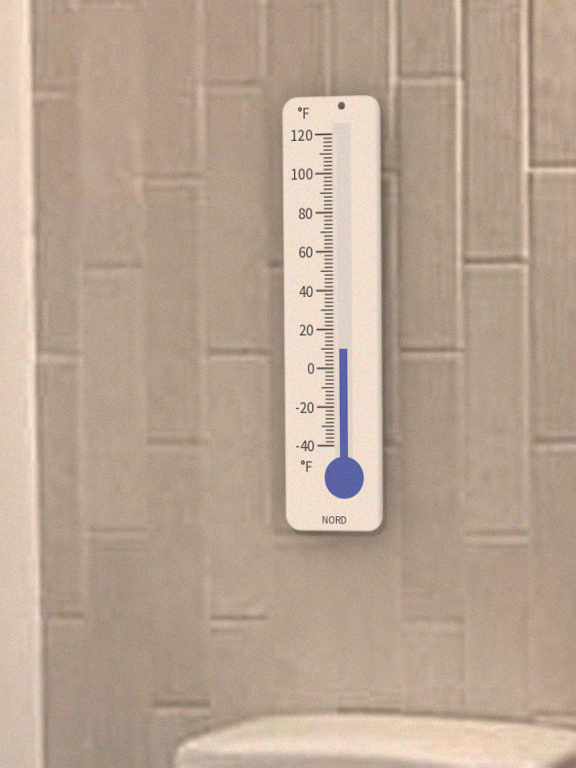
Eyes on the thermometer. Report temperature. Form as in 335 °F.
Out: 10 °F
